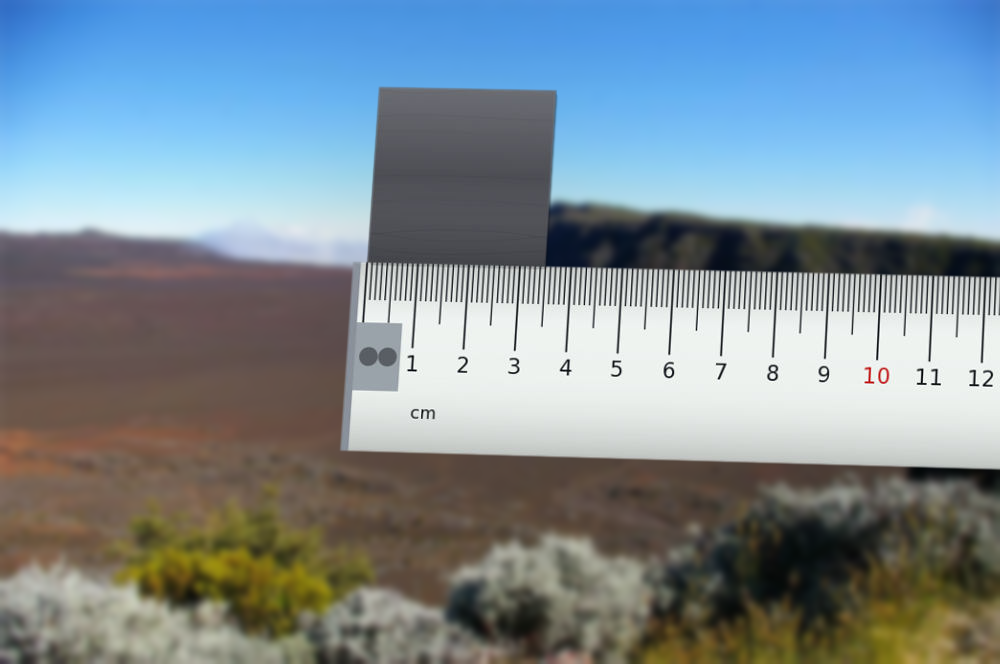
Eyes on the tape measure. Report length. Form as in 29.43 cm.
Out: 3.5 cm
